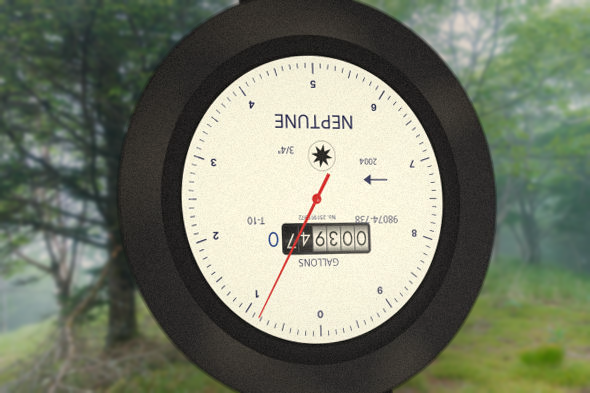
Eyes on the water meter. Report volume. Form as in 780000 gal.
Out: 39470.8 gal
